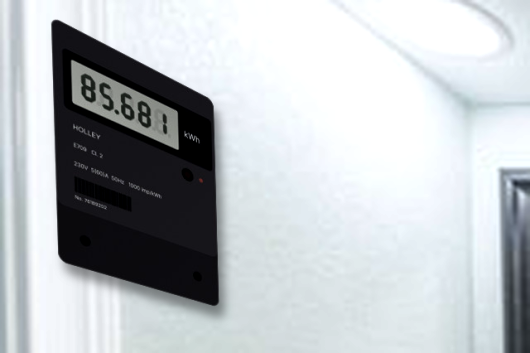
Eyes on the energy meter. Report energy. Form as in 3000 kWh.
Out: 85.681 kWh
